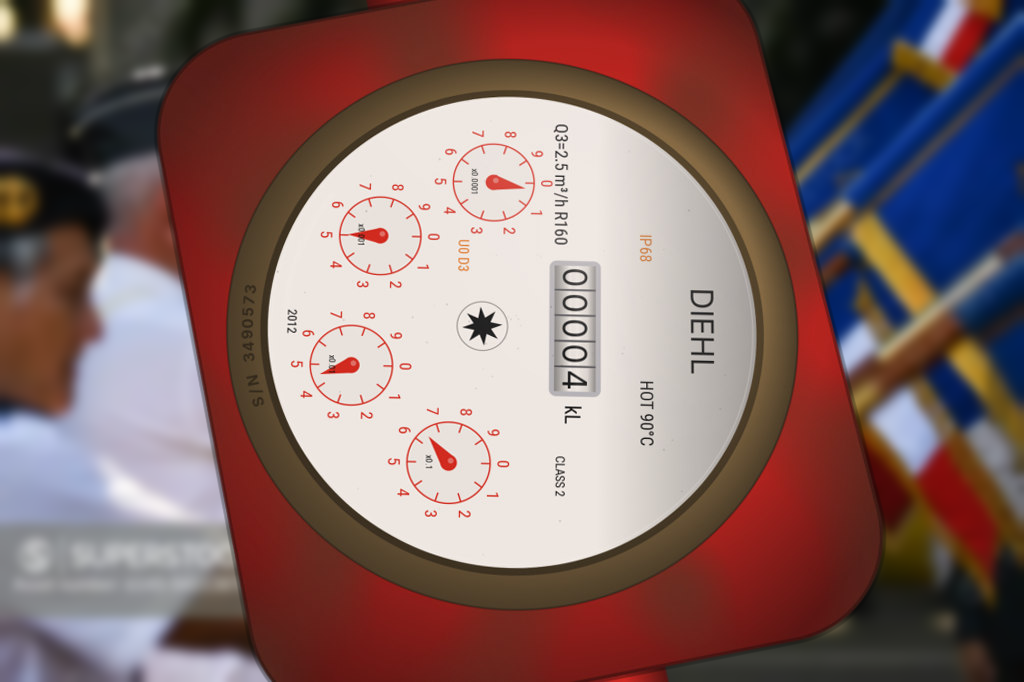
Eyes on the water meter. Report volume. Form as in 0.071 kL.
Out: 4.6450 kL
